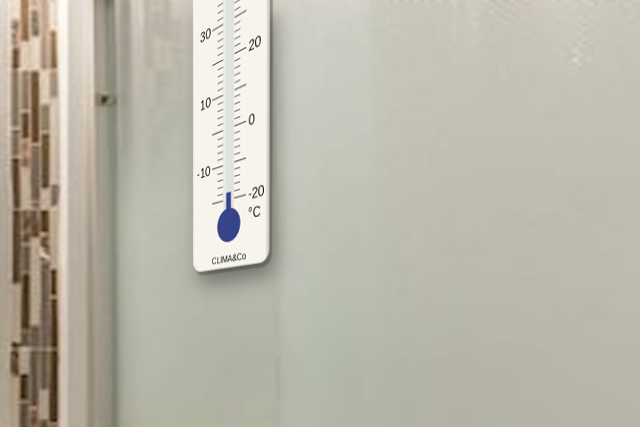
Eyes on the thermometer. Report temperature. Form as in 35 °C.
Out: -18 °C
